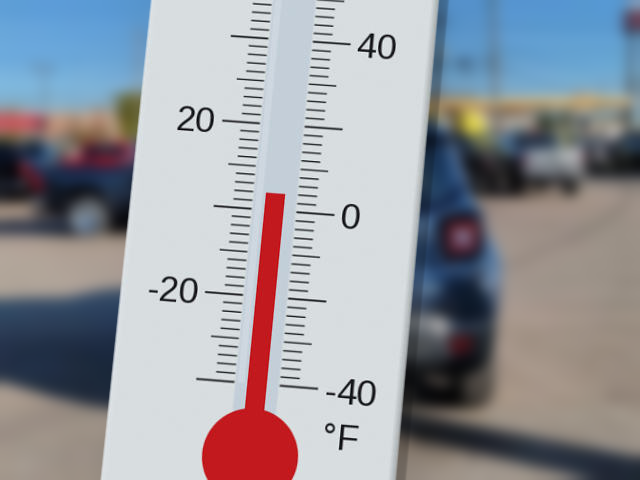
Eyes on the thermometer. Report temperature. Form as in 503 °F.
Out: 4 °F
